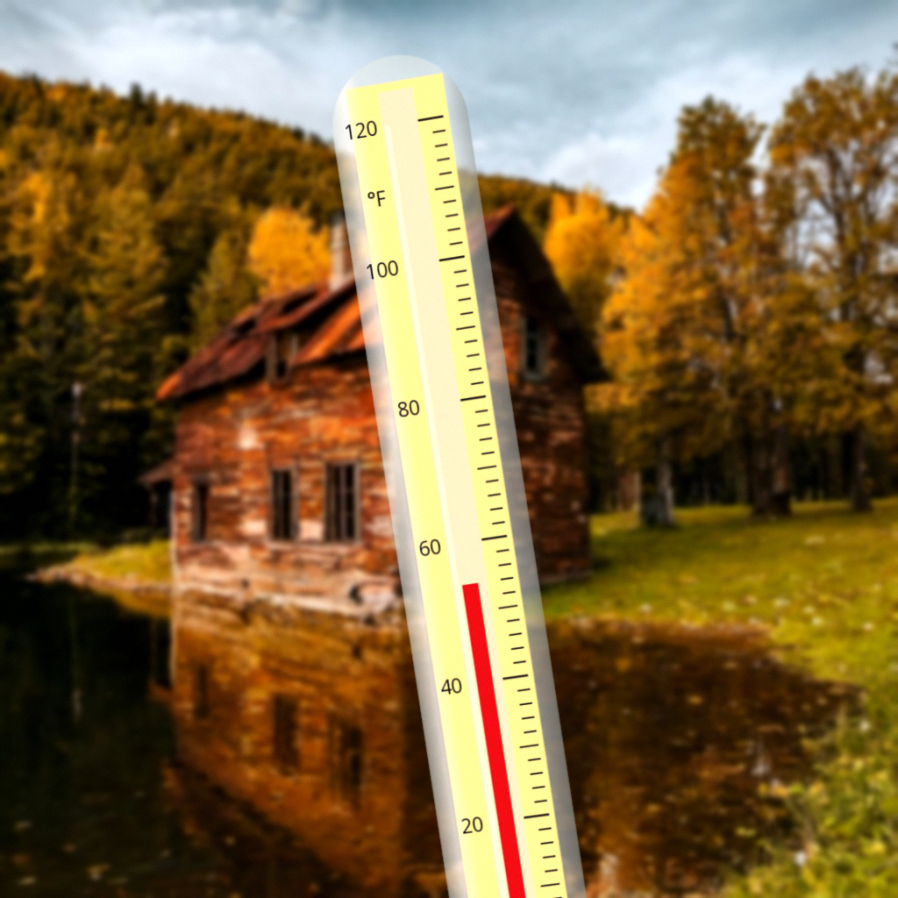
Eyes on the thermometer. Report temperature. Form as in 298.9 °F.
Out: 54 °F
